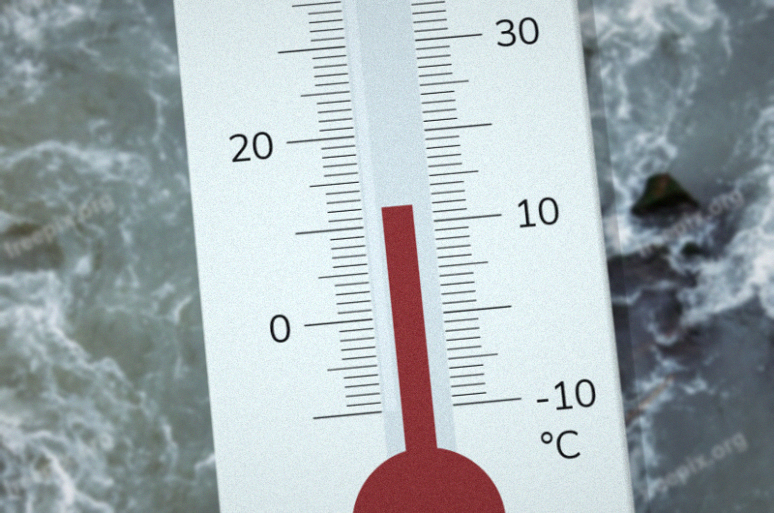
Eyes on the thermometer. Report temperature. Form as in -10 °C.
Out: 12 °C
